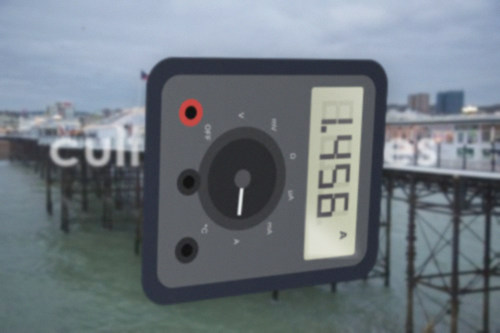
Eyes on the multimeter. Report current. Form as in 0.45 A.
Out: 1.456 A
